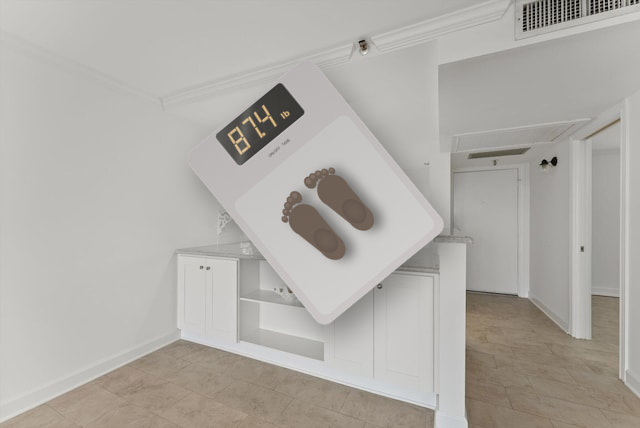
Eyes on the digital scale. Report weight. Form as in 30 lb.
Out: 87.4 lb
